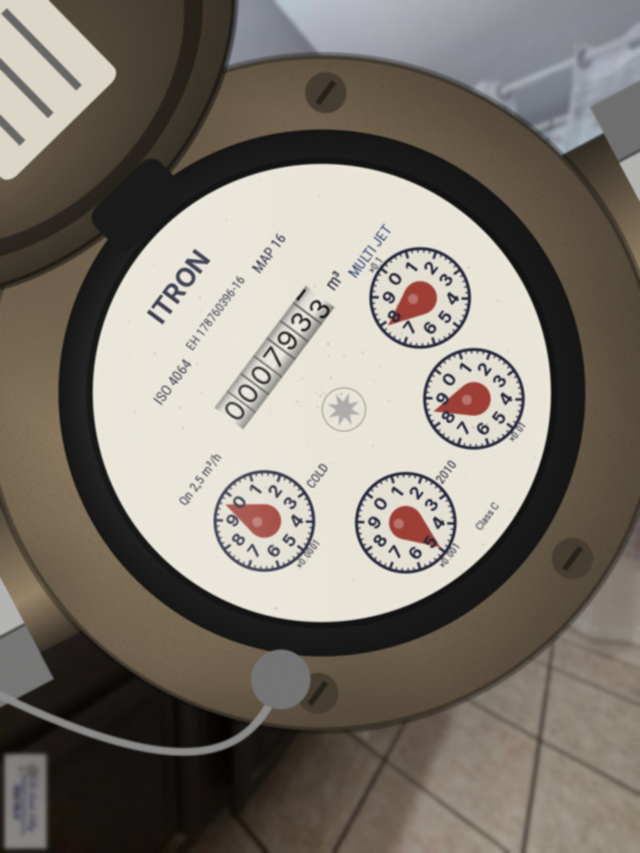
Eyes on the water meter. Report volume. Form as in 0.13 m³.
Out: 7932.7849 m³
